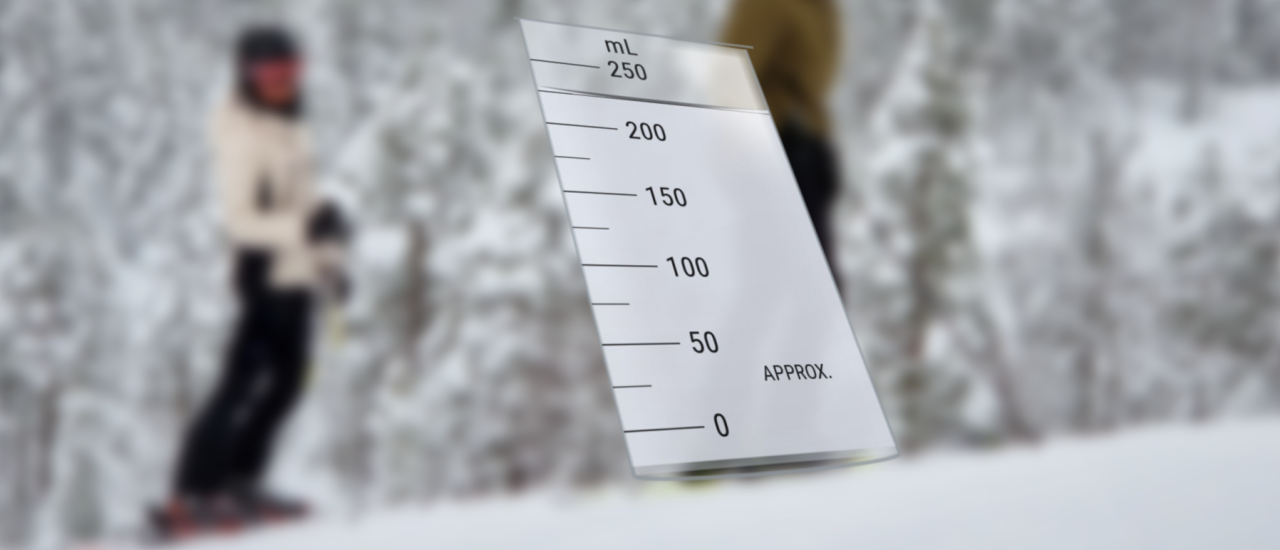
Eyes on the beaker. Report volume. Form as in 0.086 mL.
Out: 225 mL
